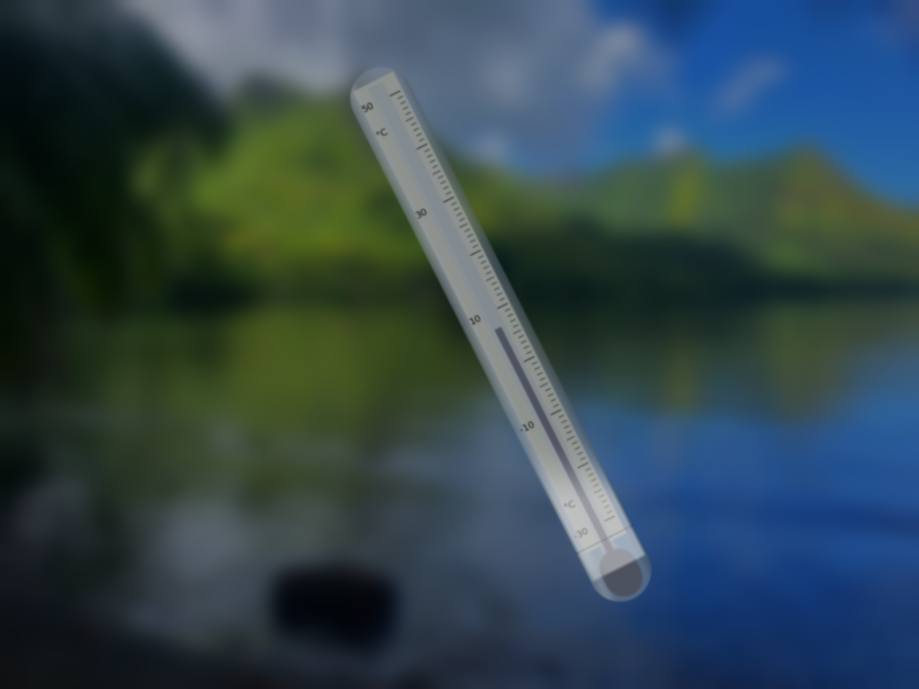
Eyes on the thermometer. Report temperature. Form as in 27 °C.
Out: 7 °C
